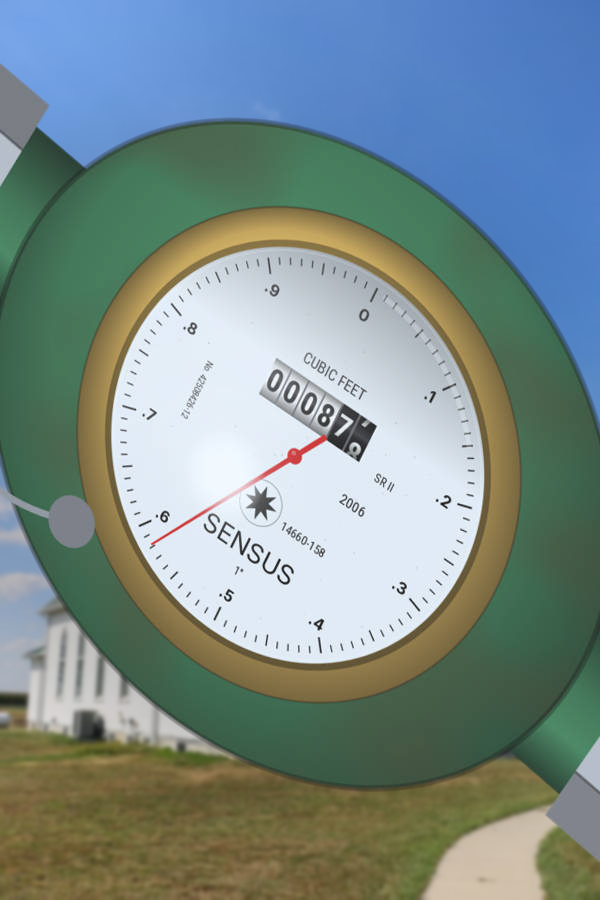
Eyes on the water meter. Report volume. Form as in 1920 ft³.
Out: 877.58 ft³
